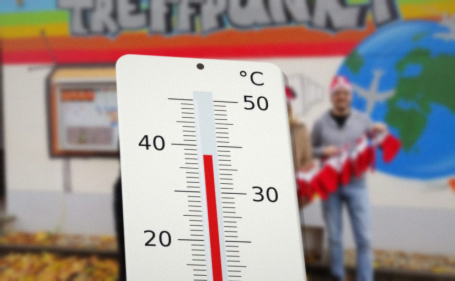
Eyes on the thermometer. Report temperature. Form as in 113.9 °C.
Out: 38 °C
